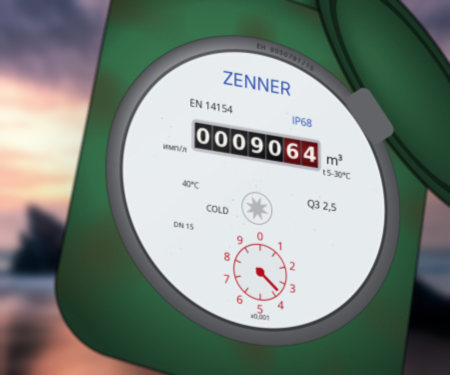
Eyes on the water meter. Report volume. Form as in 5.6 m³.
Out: 90.643 m³
